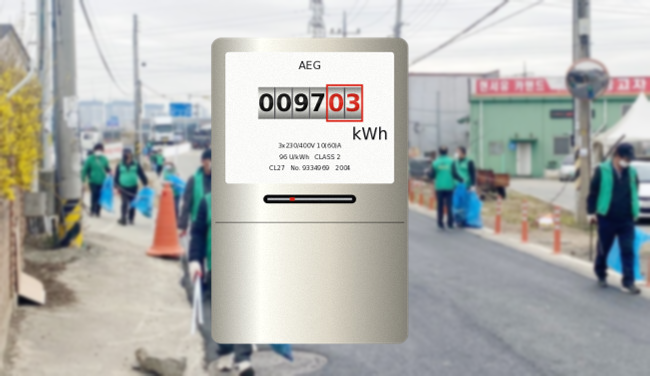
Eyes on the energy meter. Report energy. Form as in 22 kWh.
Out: 97.03 kWh
